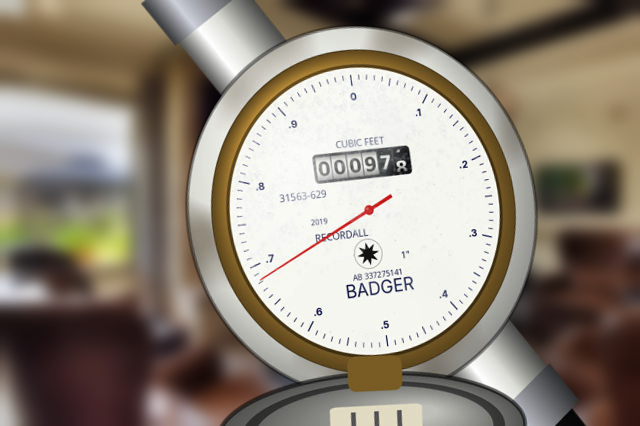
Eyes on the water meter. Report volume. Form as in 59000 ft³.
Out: 977.68 ft³
